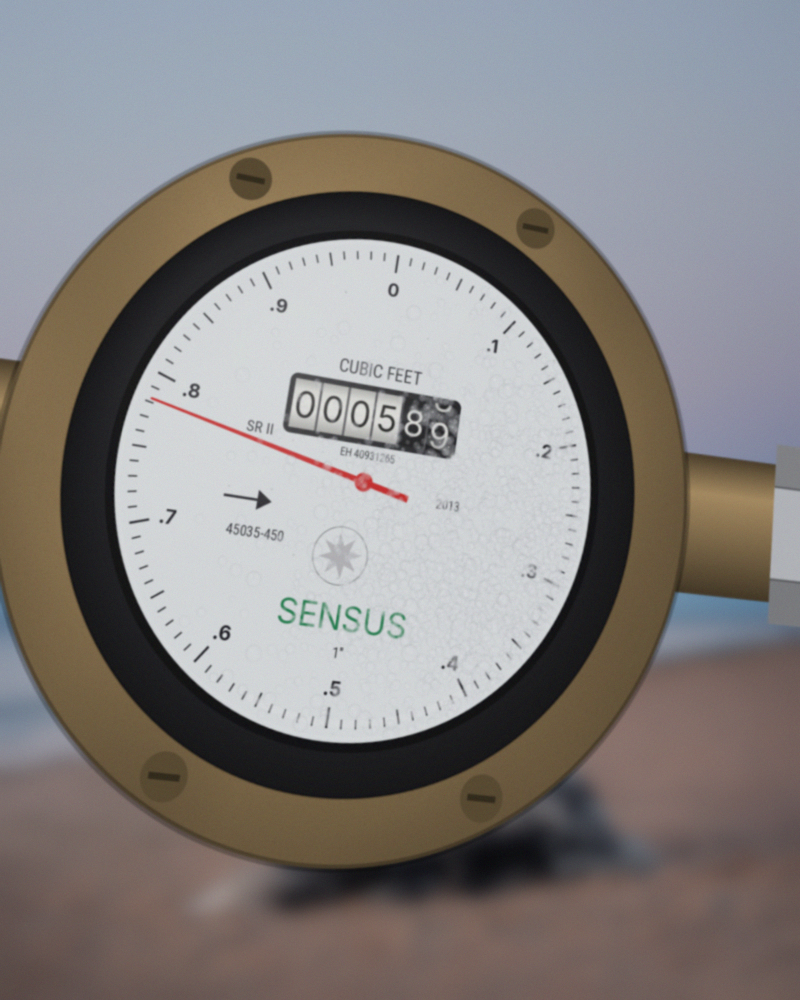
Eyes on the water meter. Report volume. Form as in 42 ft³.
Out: 588.78 ft³
